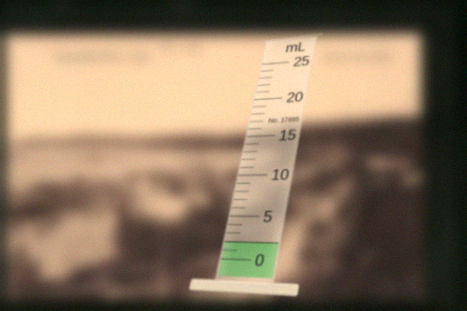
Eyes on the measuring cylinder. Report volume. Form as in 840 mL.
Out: 2 mL
